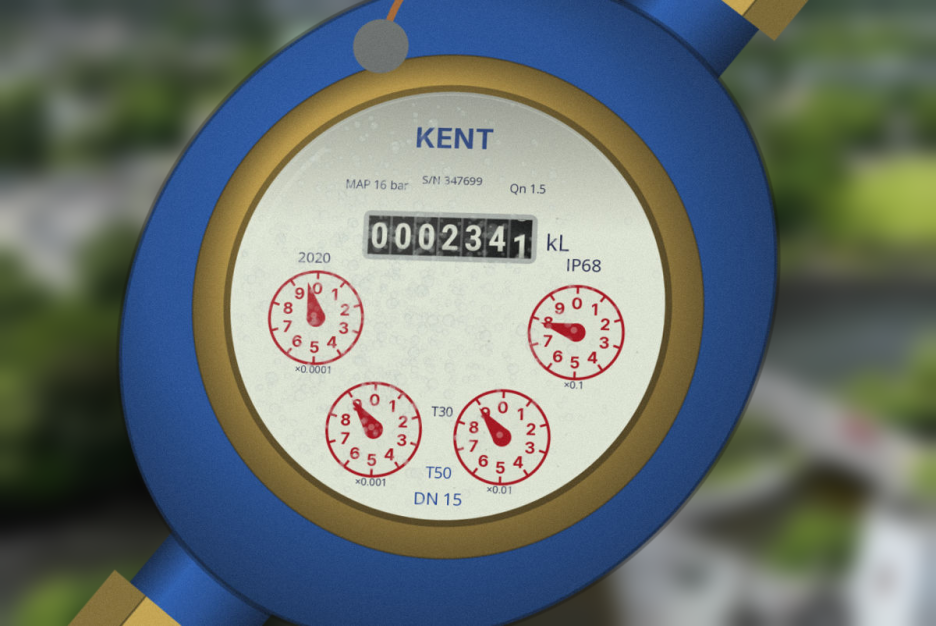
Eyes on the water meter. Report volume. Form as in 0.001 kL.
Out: 2340.7889 kL
